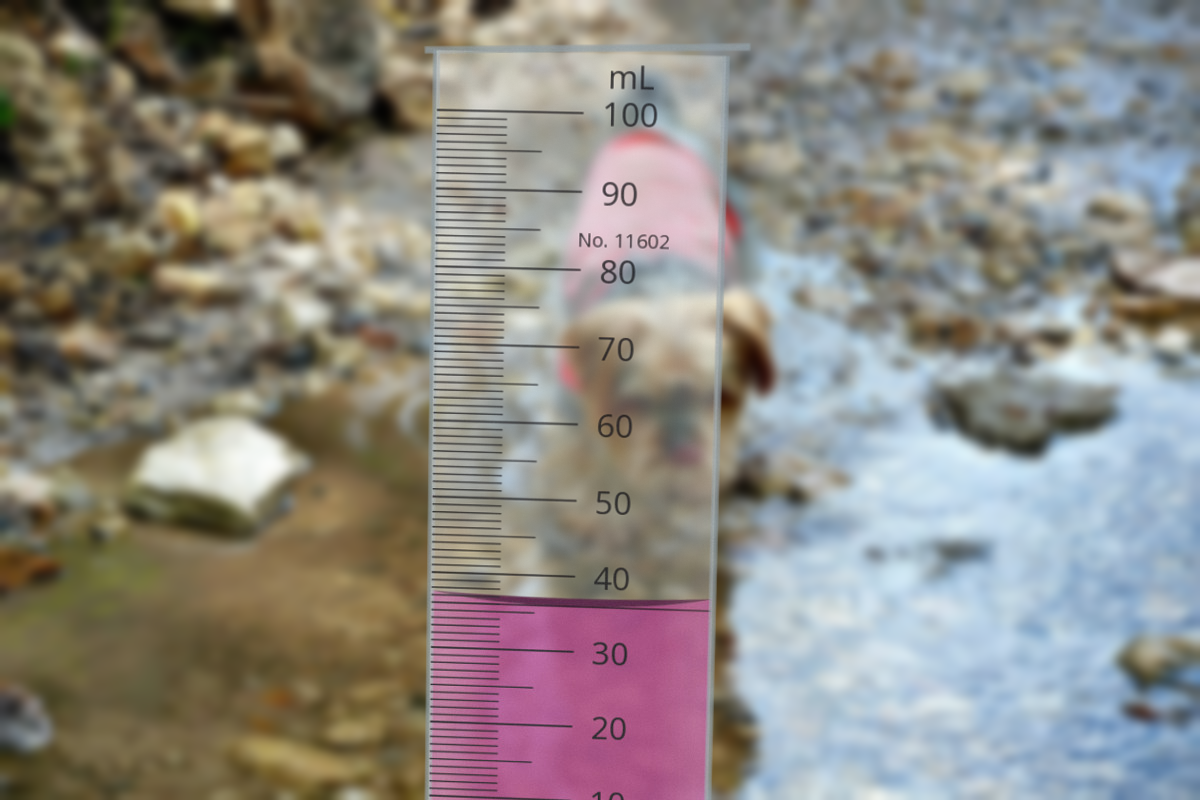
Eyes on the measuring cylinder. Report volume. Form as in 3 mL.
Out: 36 mL
